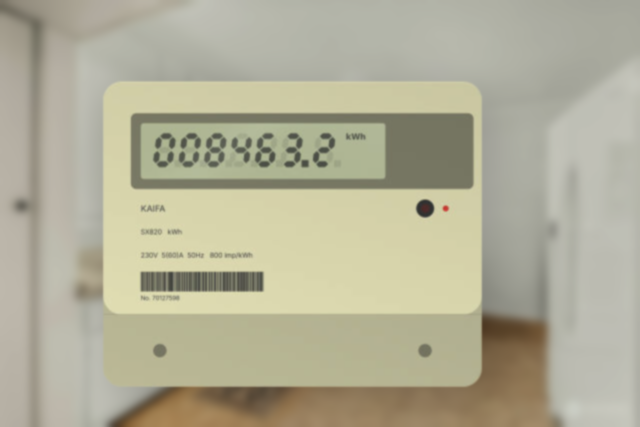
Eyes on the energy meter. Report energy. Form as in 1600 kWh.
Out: 8463.2 kWh
